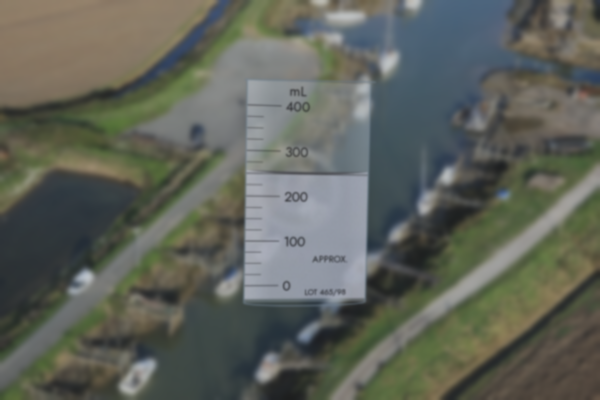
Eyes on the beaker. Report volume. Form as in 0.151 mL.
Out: 250 mL
